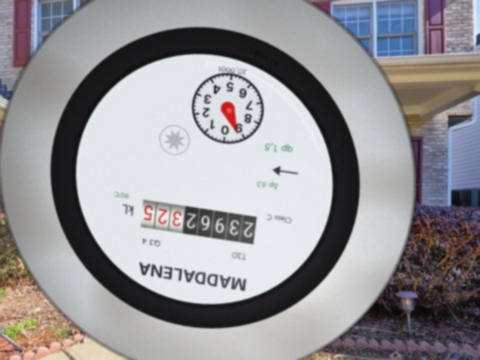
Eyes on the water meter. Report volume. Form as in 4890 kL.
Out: 23962.3249 kL
